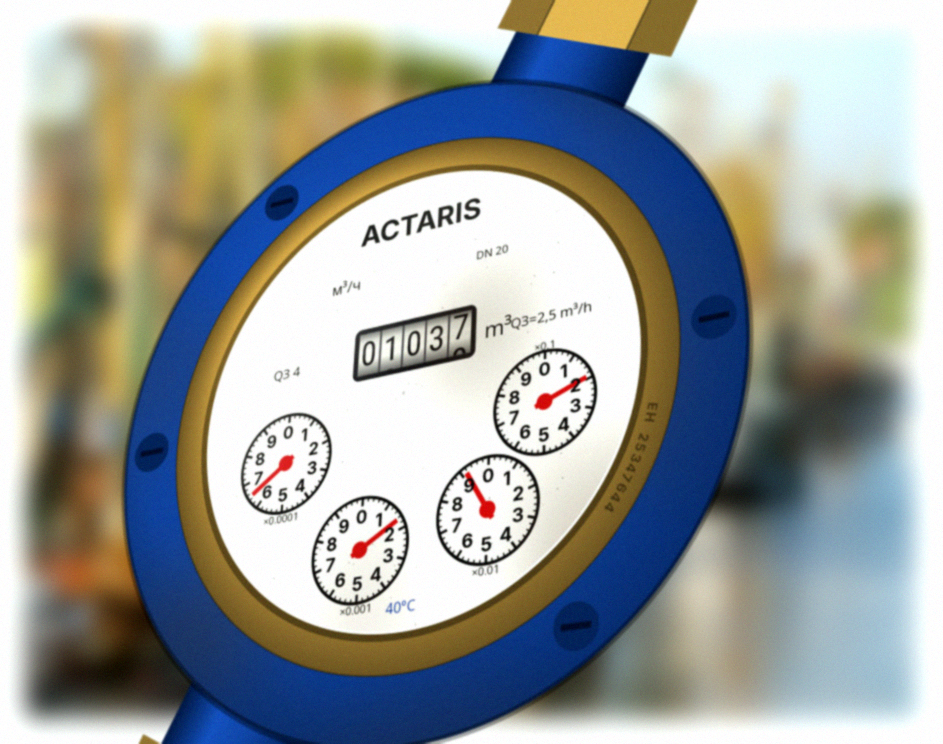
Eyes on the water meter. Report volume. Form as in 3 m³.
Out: 1037.1916 m³
